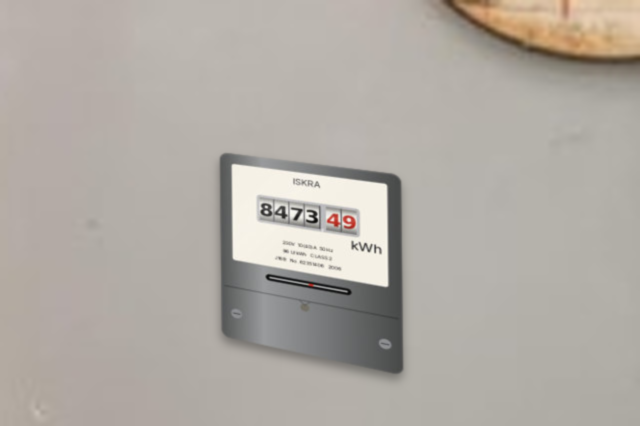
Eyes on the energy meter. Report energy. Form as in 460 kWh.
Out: 8473.49 kWh
